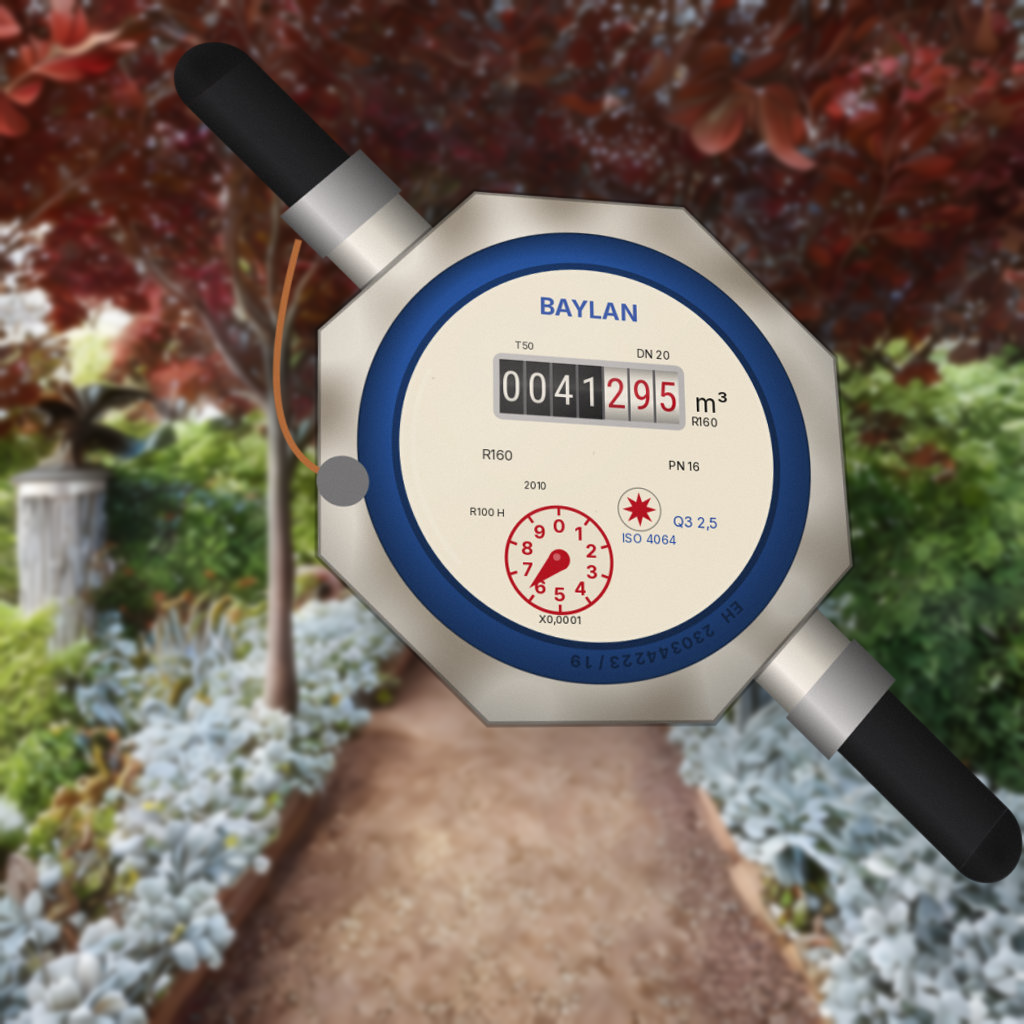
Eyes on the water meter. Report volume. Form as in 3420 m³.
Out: 41.2956 m³
